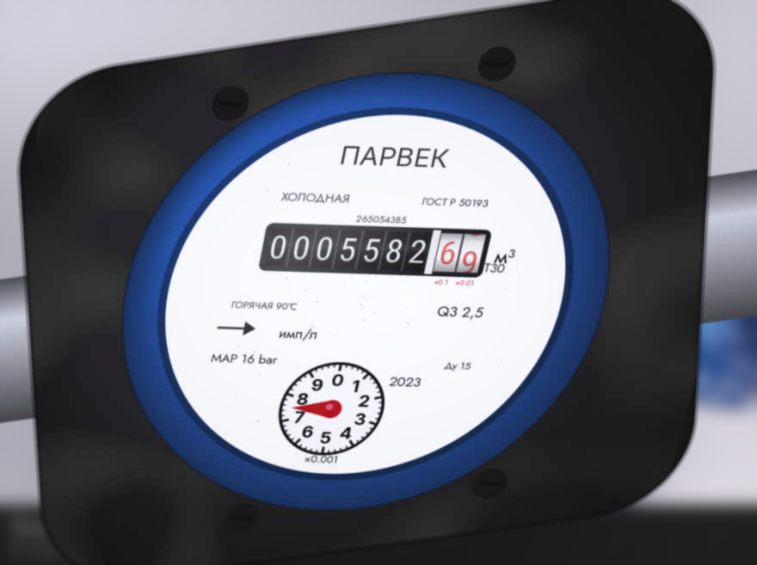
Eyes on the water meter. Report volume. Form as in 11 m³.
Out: 5582.687 m³
